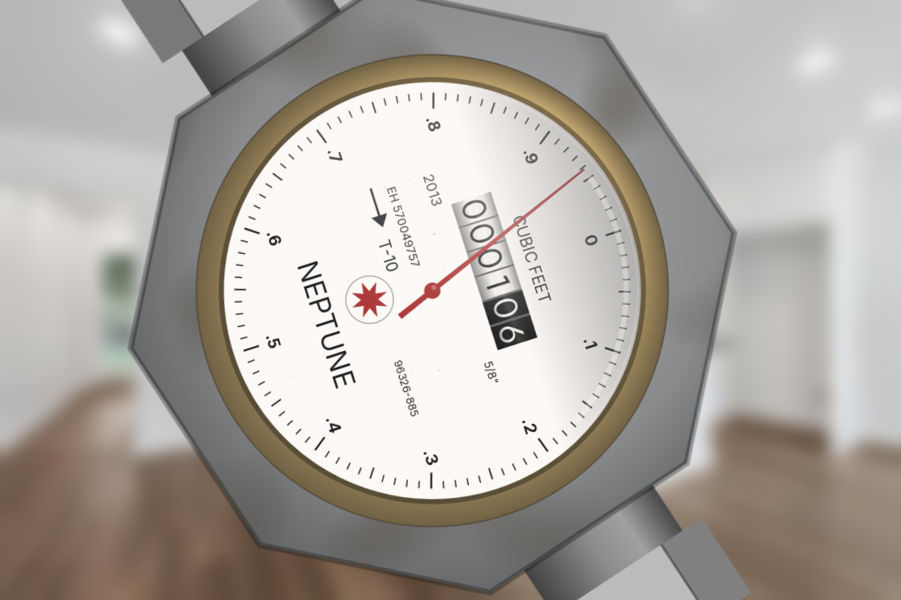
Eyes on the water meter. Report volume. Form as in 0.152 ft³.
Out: 105.94 ft³
